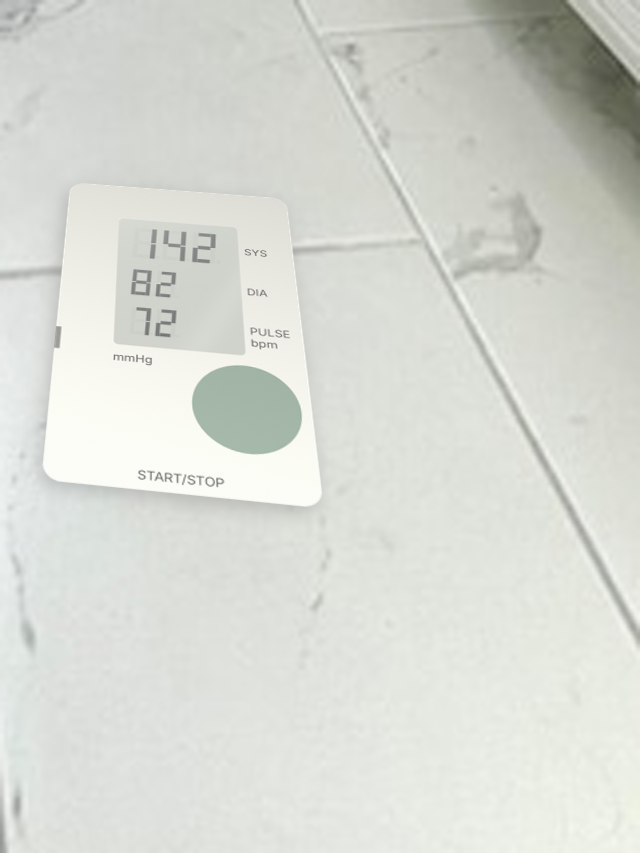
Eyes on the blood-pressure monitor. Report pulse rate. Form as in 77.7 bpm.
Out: 72 bpm
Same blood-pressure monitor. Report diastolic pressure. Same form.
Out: 82 mmHg
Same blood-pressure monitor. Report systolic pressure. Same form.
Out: 142 mmHg
